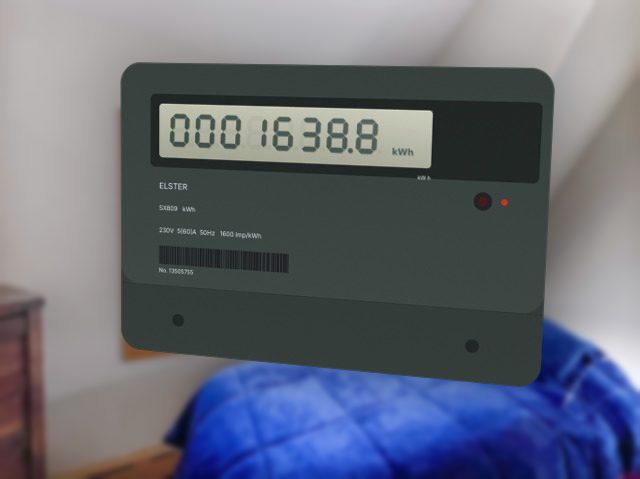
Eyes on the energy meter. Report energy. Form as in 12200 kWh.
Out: 1638.8 kWh
